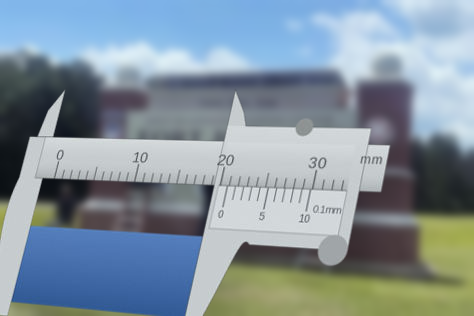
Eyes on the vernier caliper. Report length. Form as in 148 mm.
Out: 20.8 mm
